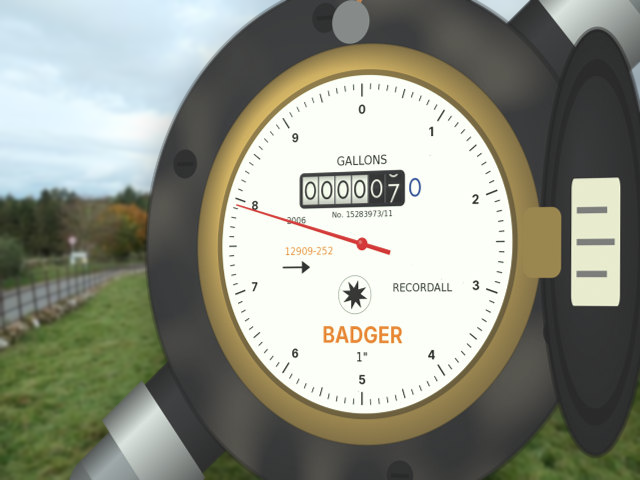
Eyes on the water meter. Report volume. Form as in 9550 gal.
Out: 67.9 gal
